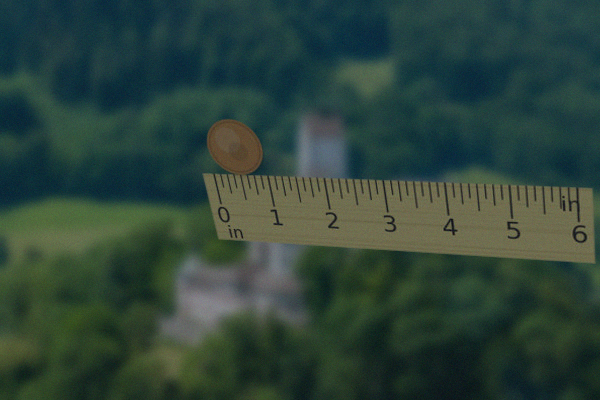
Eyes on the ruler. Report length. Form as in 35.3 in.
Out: 1 in
